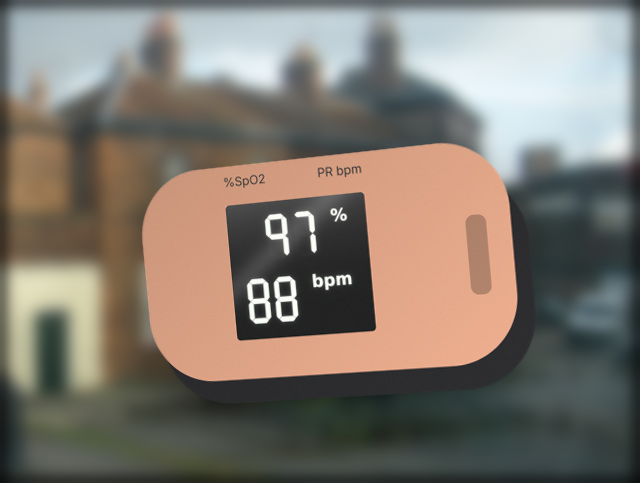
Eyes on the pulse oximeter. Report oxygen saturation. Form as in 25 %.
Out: 97 %
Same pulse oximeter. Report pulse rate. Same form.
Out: 88 bpm
